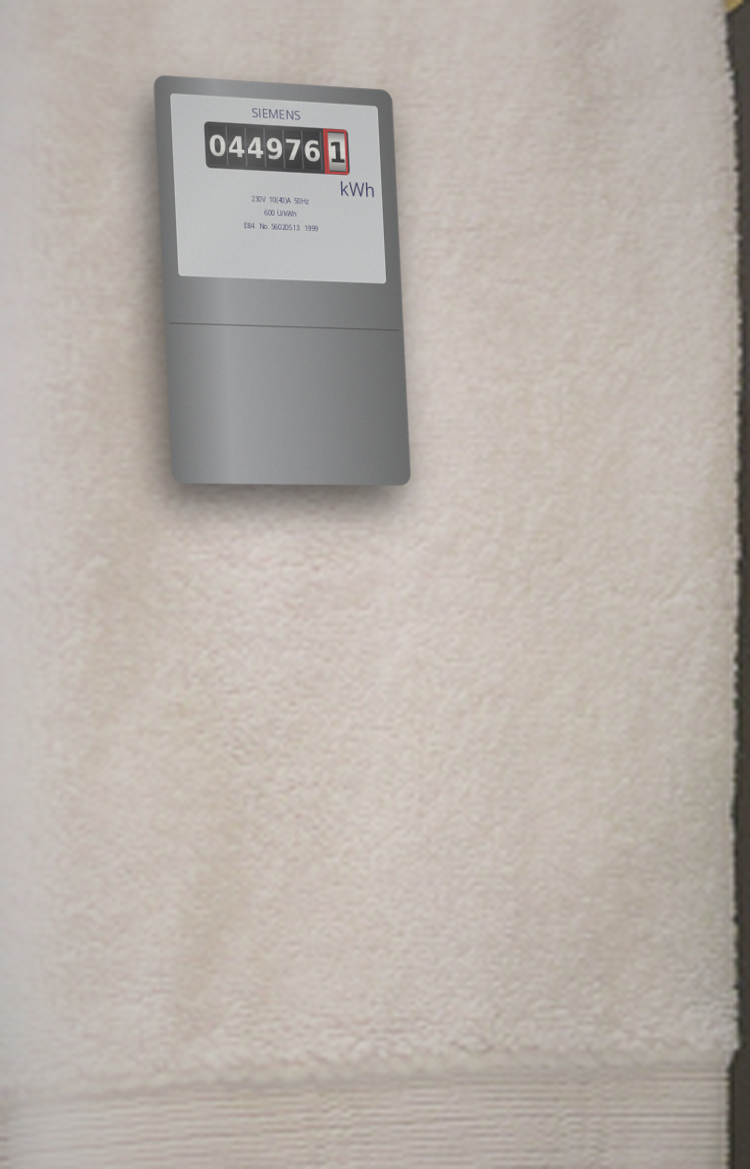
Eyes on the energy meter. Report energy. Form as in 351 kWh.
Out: 44976.1 kWh
